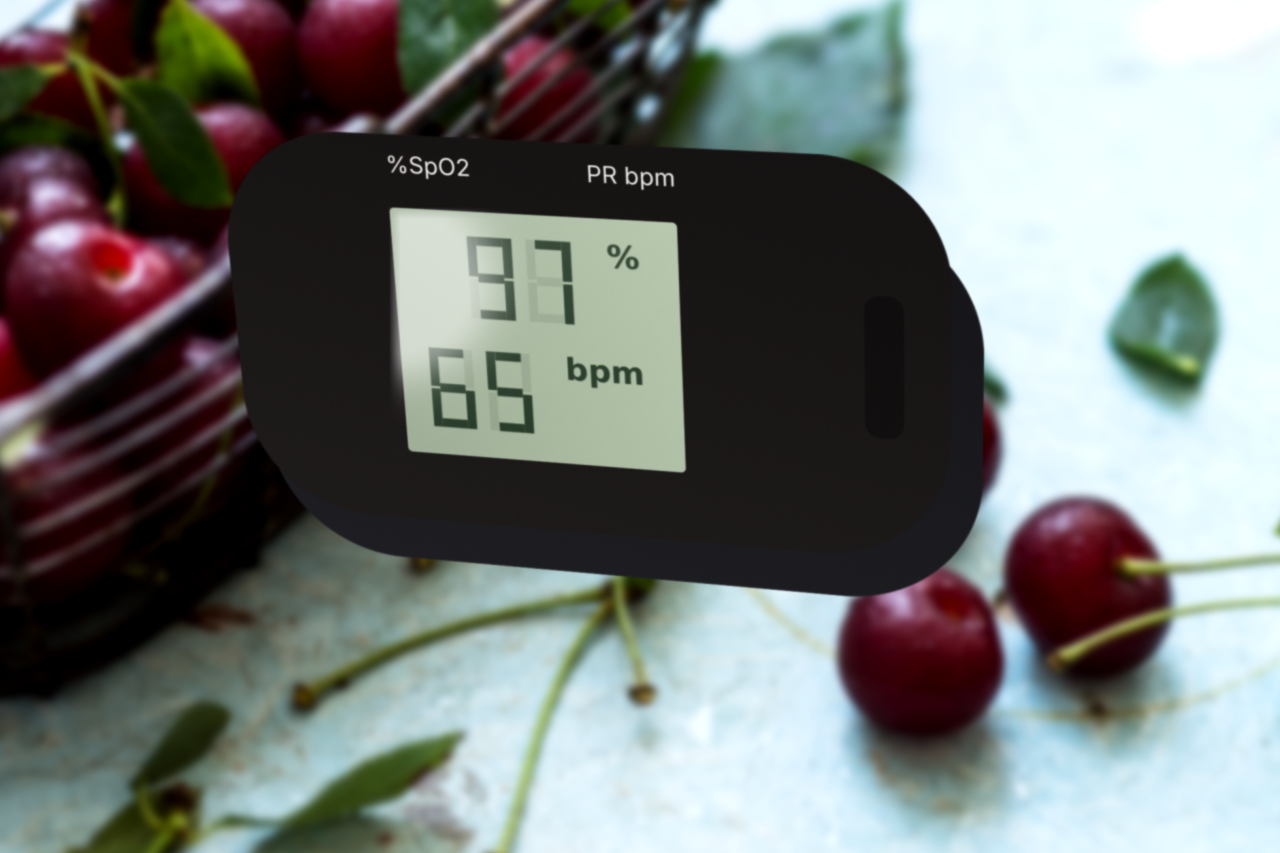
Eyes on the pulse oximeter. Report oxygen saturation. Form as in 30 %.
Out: 97 %
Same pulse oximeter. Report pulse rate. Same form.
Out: 65 bpm
